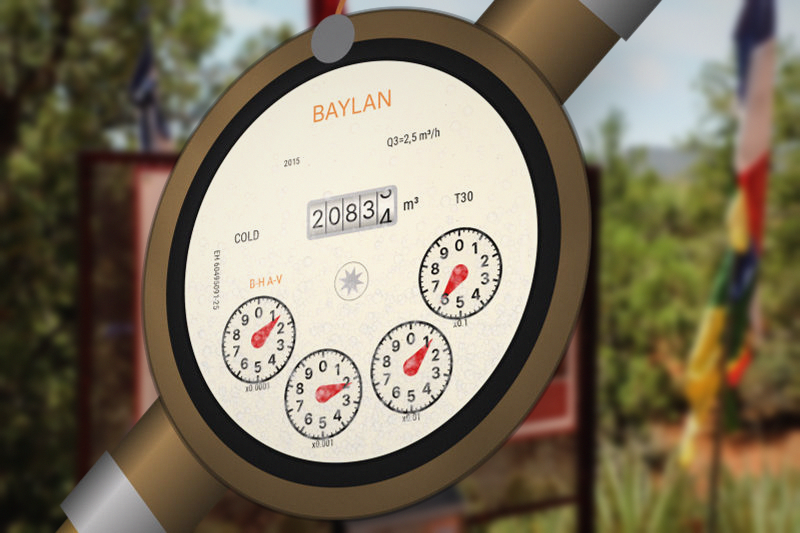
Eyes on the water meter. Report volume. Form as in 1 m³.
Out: 20833.6121 m³
